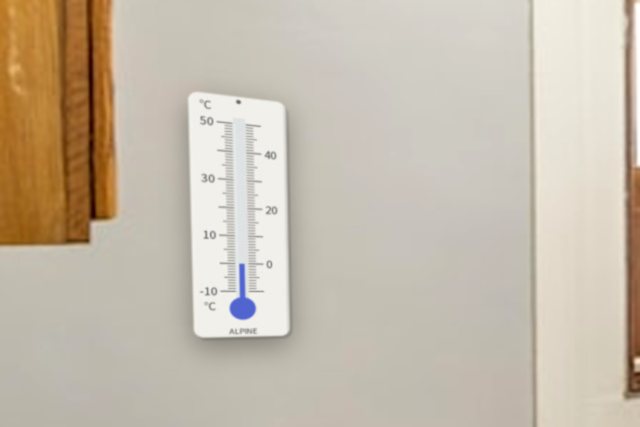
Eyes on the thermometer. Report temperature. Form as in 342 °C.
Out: 0 °C
